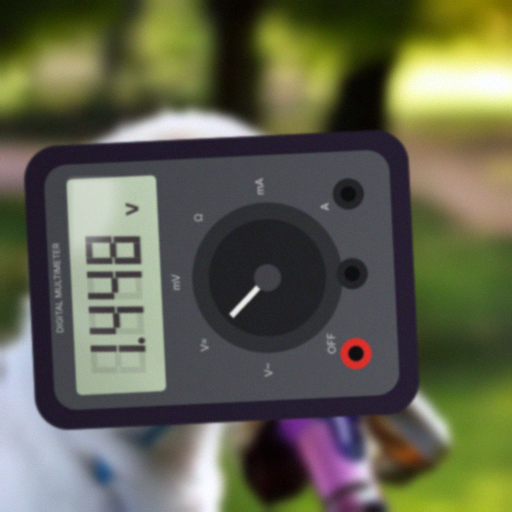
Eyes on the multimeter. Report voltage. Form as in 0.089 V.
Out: 1.448 V
